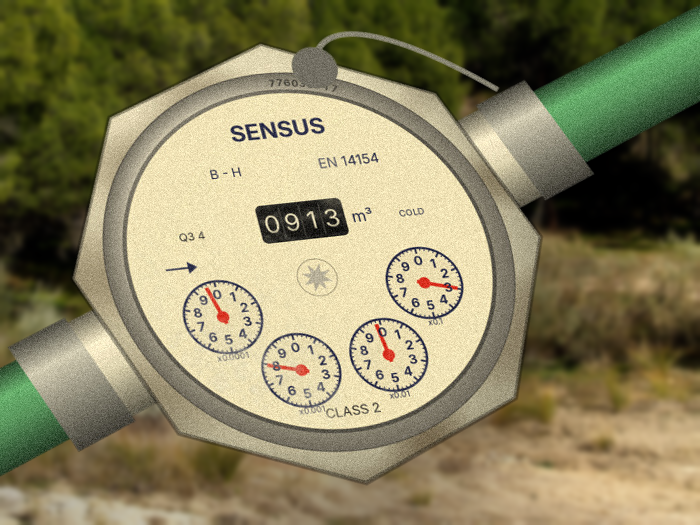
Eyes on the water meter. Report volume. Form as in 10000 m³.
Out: 913.2979 m³
